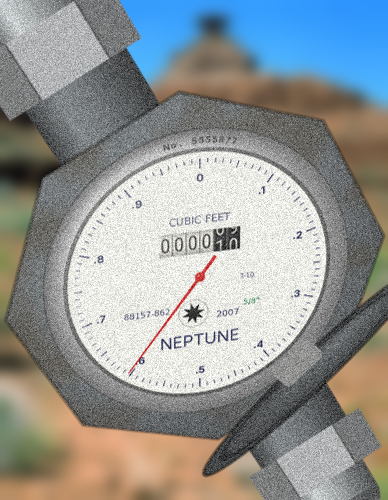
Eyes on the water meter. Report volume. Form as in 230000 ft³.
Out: 9.60 ft³
